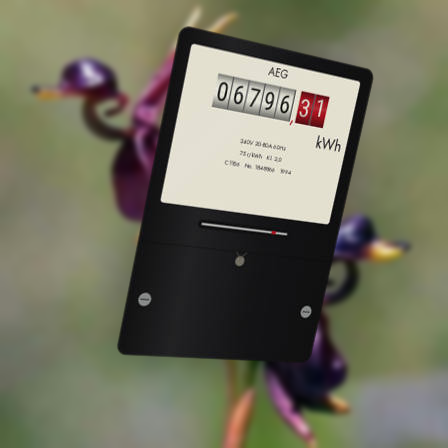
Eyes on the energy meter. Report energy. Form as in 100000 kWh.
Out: 6796.31 kWh
